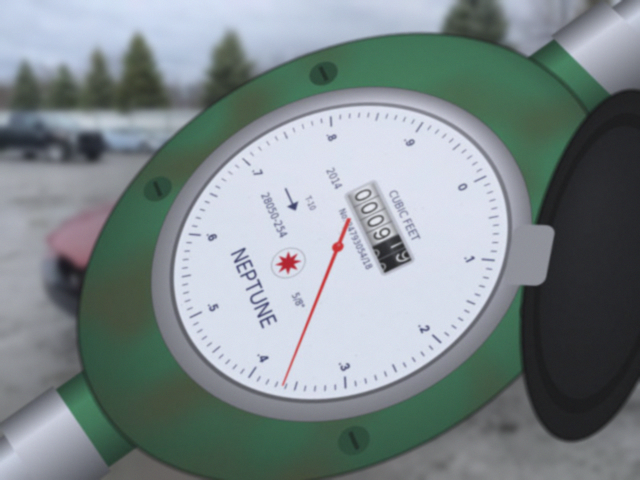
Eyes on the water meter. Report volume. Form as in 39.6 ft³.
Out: 919.36 ft³
